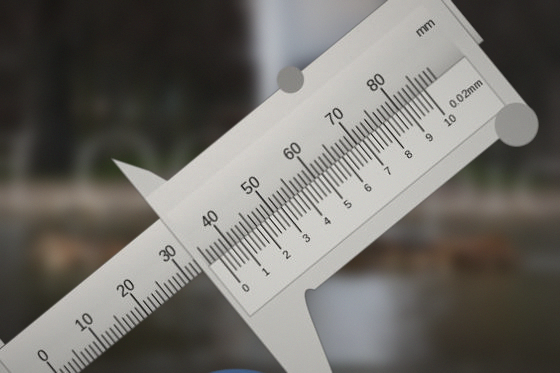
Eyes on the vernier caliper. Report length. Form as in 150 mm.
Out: 37.0 mm
